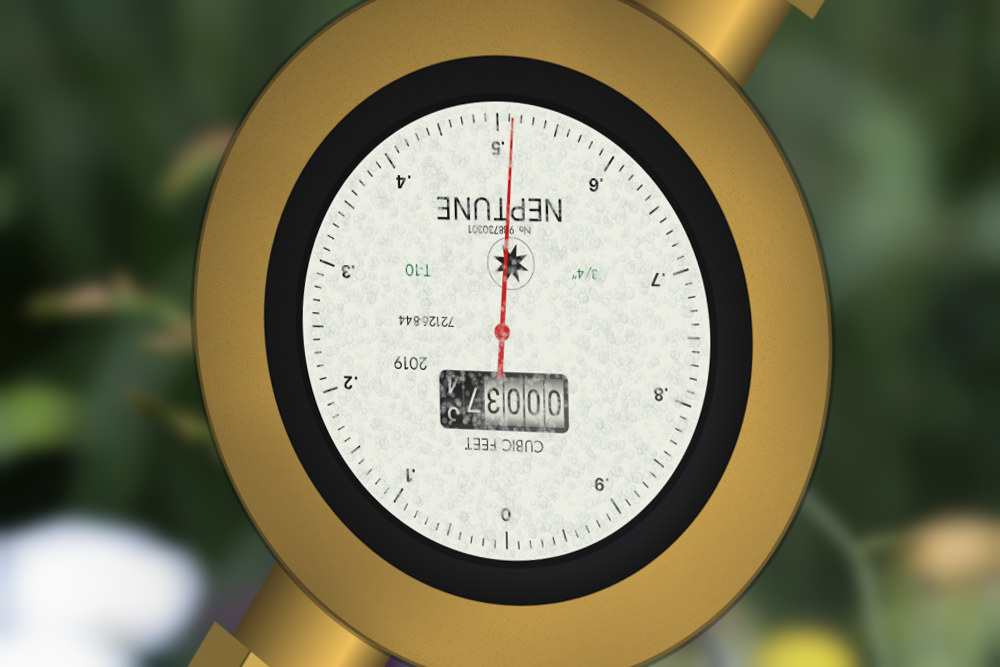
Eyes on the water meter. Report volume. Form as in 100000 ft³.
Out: 373.51 ft³
